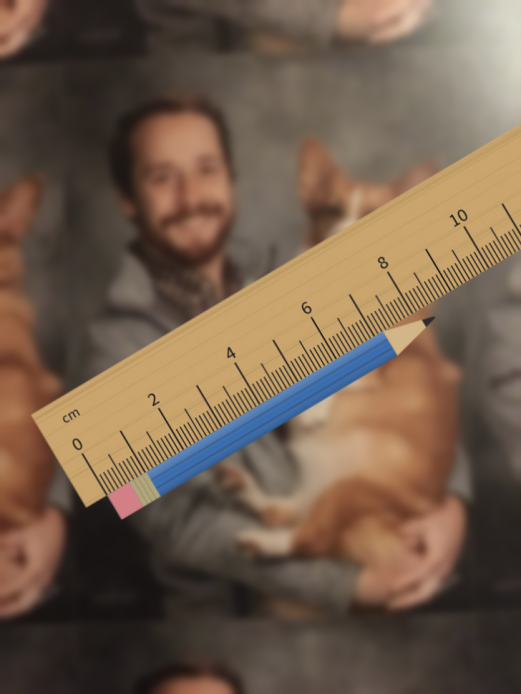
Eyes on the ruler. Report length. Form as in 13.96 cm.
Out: 8.4 cm
